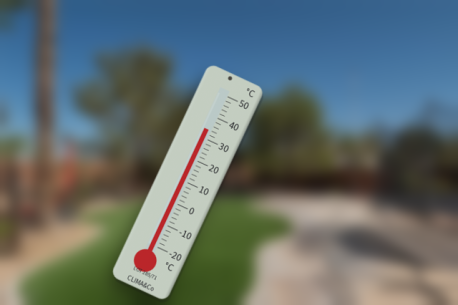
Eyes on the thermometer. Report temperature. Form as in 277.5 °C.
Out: 34 °C
